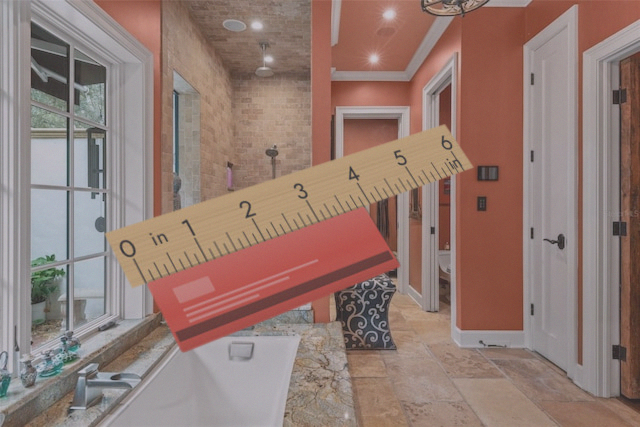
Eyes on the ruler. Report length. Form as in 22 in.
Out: 3.875 in
